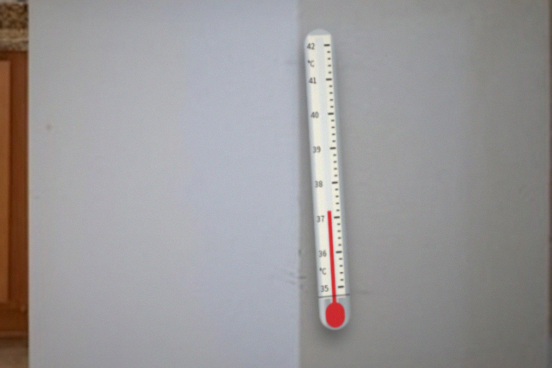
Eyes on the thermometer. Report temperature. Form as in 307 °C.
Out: 37.2 °C
